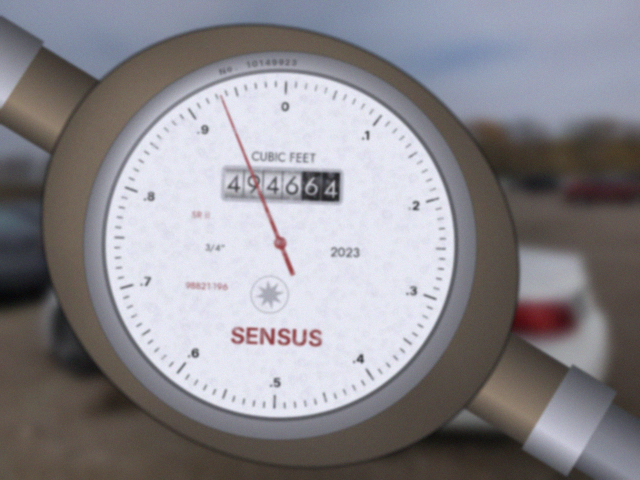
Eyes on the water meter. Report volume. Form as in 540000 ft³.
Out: 494663.93 ft³
